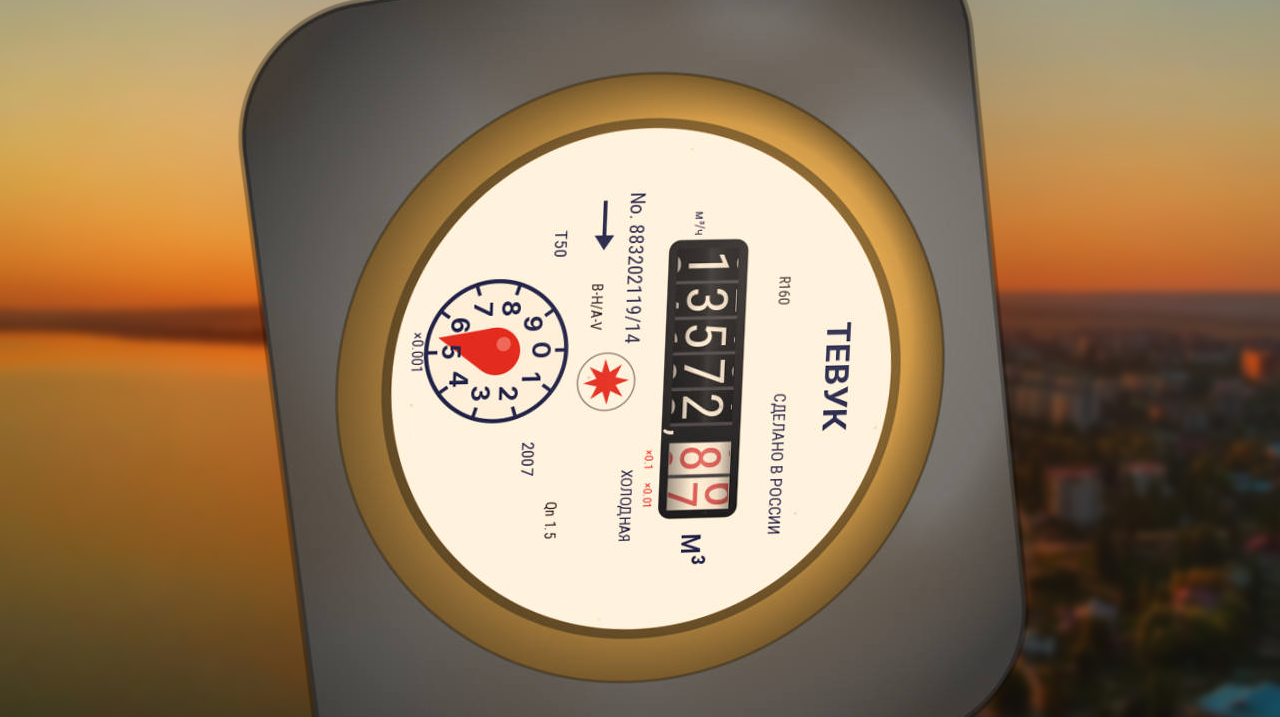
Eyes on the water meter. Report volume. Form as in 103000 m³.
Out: 13572.865 m³
